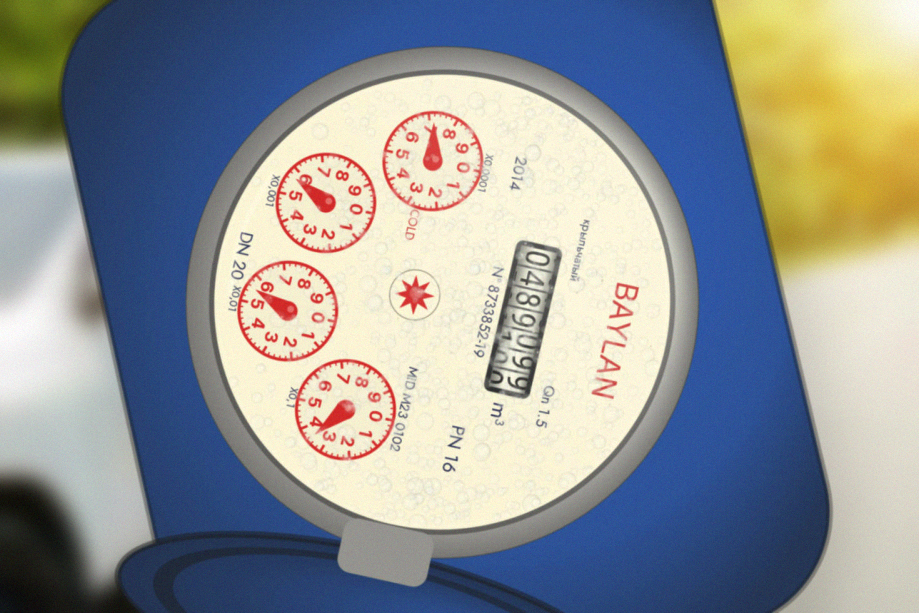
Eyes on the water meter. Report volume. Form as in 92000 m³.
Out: 489099.3557 m³
